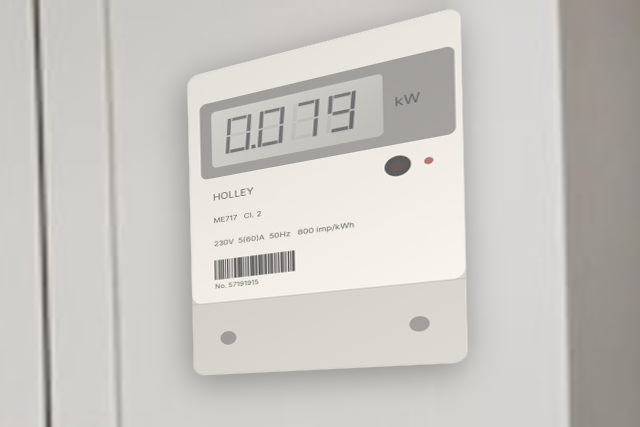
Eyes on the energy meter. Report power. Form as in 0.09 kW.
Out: 0.079 kW
